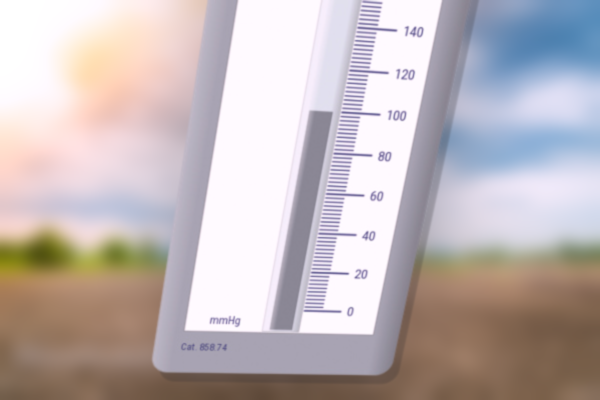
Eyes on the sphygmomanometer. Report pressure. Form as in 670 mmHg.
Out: 100 mmHg
